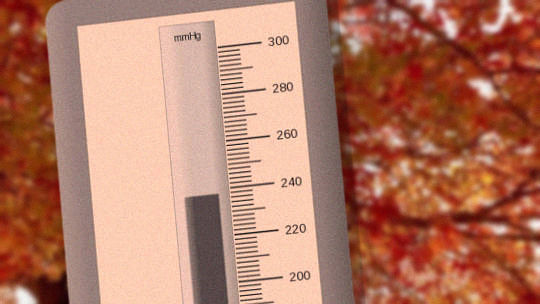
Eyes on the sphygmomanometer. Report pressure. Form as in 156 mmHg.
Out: 238 mmHg
